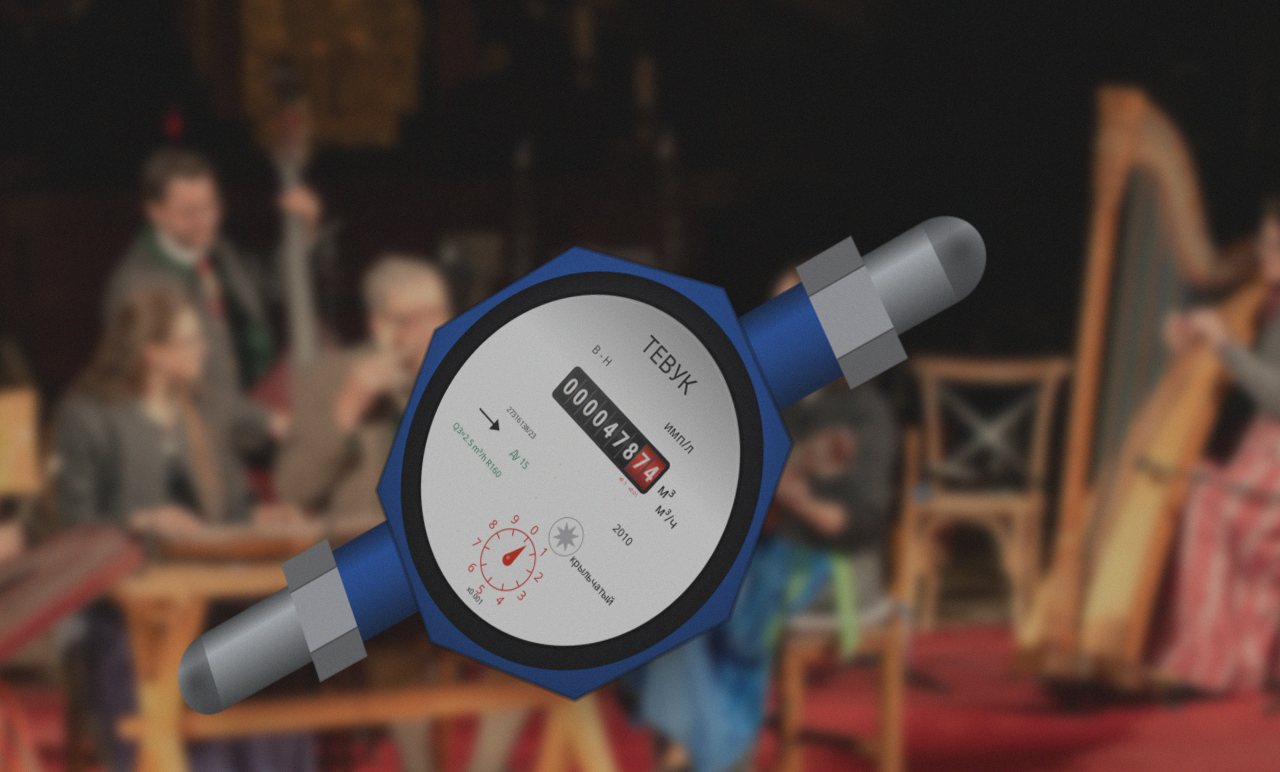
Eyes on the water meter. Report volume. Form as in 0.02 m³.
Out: 478.740 m³
